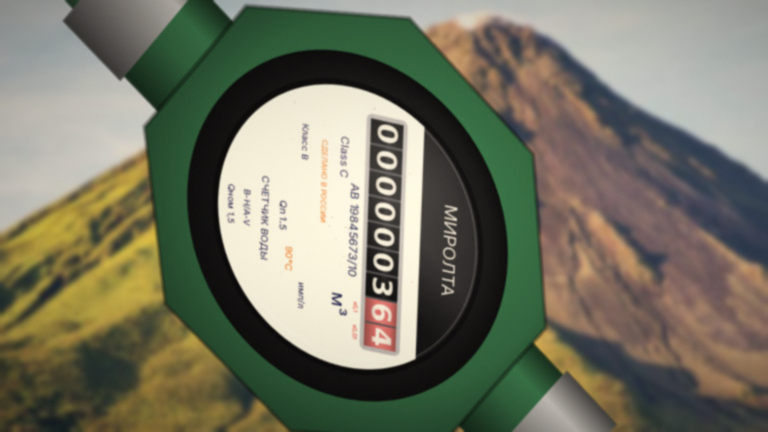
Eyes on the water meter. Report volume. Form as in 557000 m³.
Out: 3.64 m³
